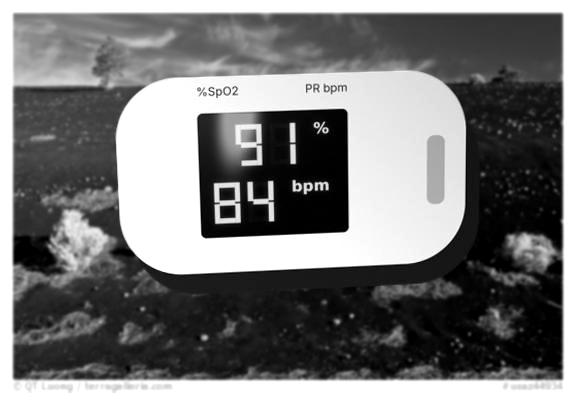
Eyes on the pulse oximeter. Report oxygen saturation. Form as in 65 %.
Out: 91 %
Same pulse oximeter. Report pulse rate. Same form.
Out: 84 bpm
